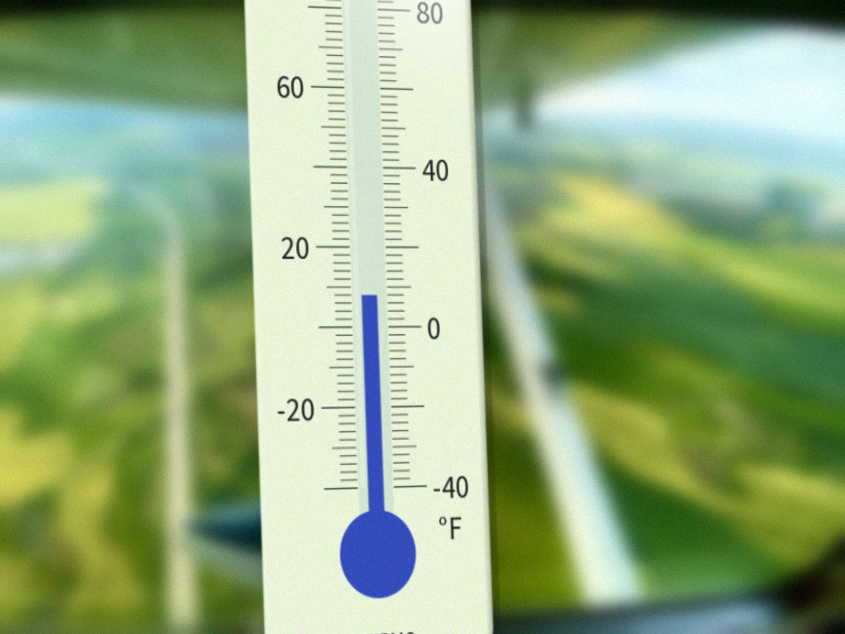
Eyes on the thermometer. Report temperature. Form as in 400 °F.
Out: 8 °F
